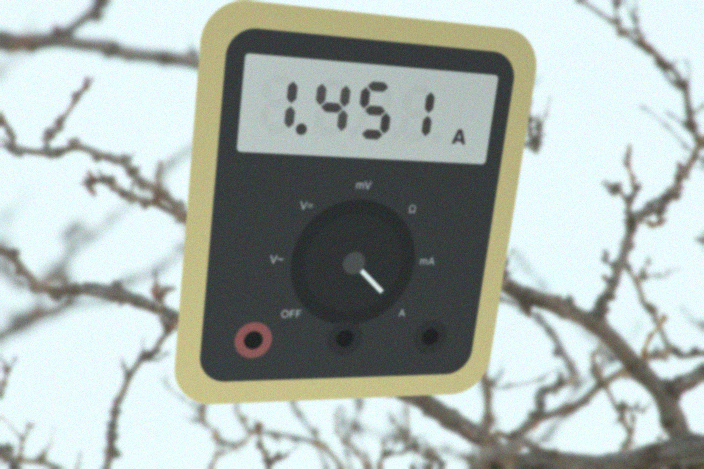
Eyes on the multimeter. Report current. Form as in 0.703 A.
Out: 1.451 A
